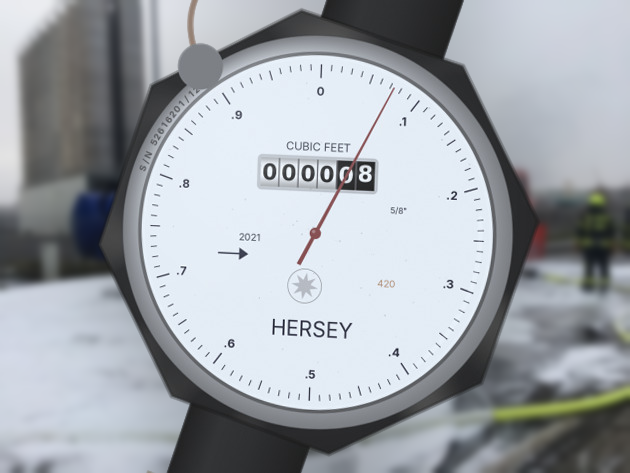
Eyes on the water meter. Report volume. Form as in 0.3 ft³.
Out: 8.07 ft³
